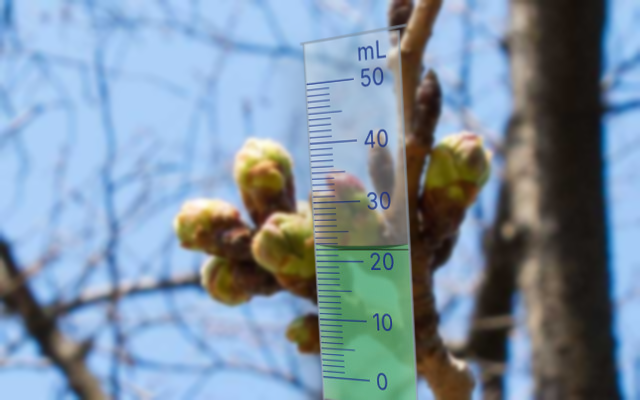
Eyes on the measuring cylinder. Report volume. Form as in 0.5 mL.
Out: 22 mL
